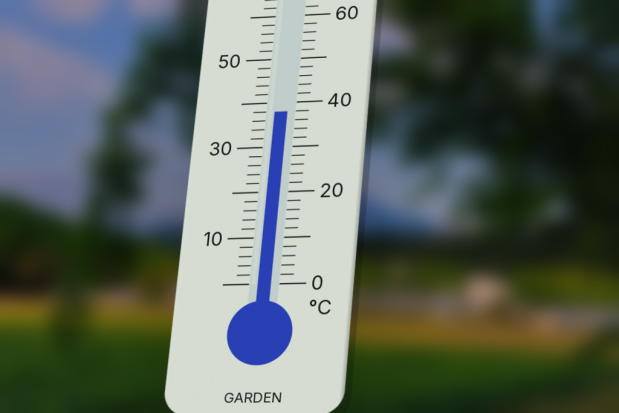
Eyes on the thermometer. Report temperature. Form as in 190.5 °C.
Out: 38 °C
